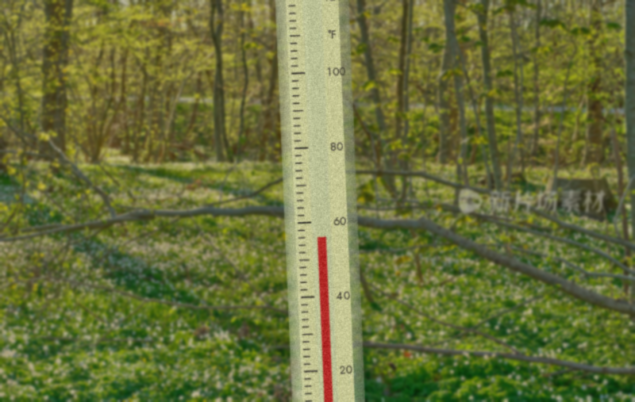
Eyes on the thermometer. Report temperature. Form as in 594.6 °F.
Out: 56 °F
